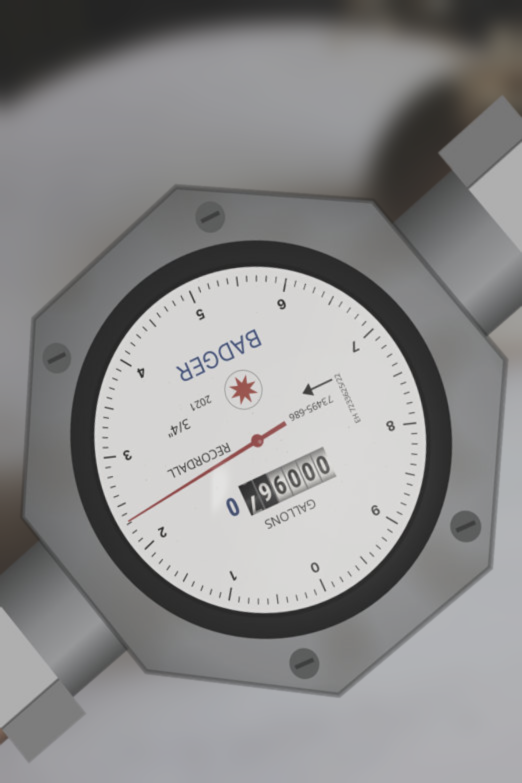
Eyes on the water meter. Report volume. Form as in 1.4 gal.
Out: 9672.3 gal
